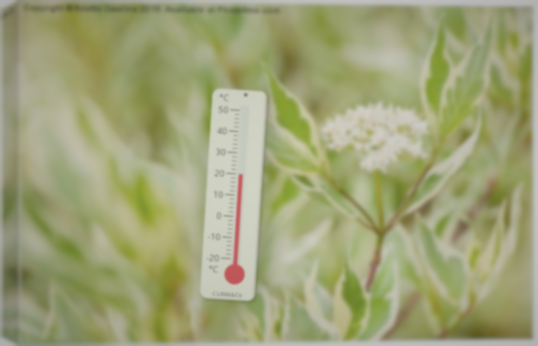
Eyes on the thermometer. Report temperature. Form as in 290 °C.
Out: 20 °C
